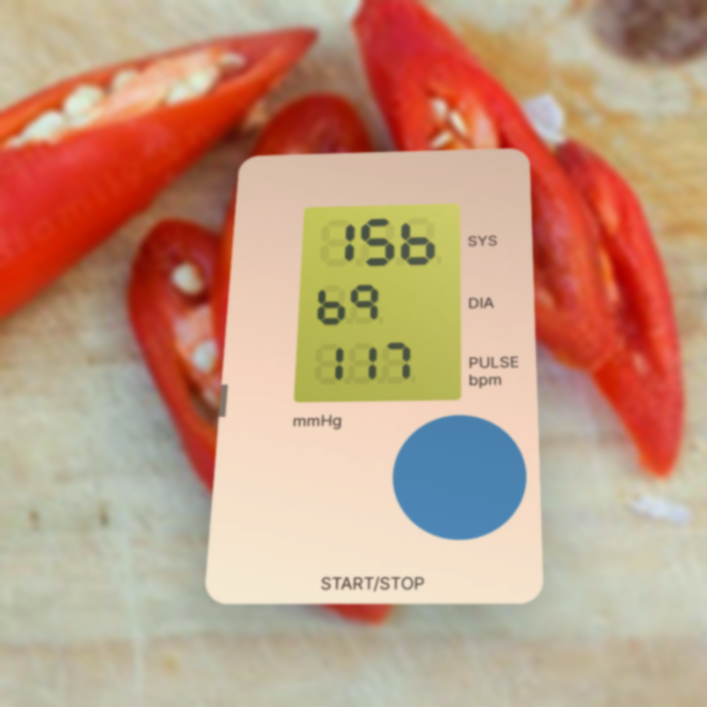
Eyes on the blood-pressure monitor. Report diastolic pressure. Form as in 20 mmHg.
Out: 69 mmHg
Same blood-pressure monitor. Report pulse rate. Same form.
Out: 117 bpm
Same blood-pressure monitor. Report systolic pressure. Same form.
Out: 156 mmHg
